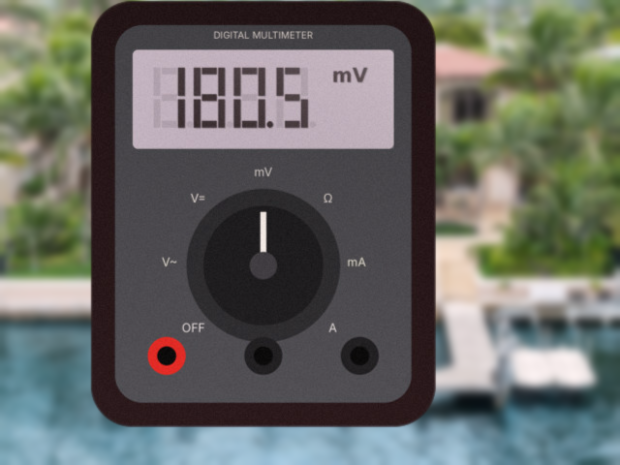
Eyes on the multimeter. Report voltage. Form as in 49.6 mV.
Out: 180.5 mV
